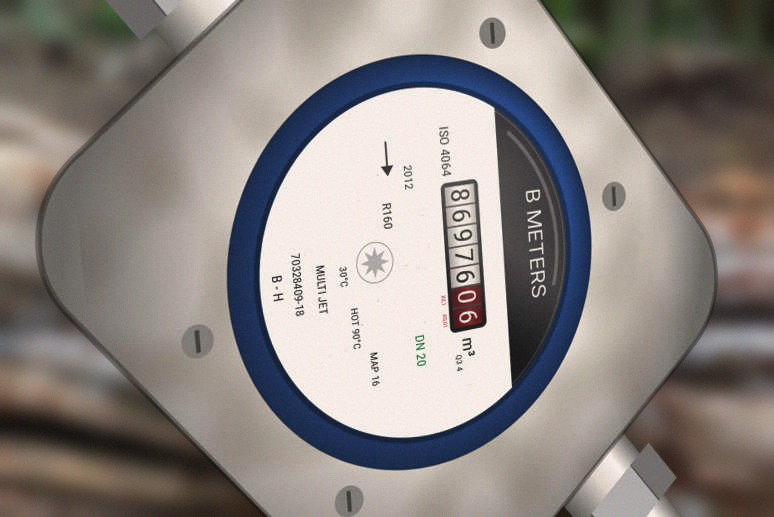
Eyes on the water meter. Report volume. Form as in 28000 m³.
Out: 86976.06 m³
